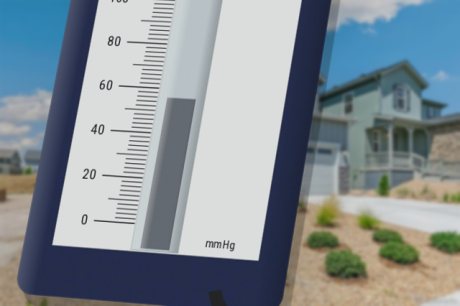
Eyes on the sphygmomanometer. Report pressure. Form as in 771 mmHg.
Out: 56 mmHg
